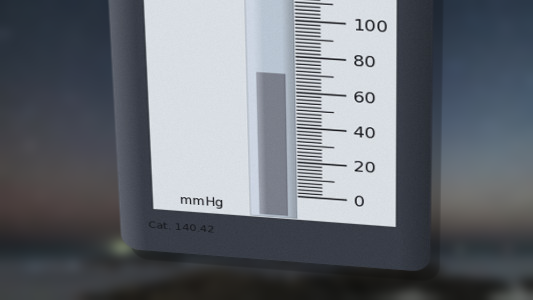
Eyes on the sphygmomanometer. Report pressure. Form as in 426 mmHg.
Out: 70 mmHg
